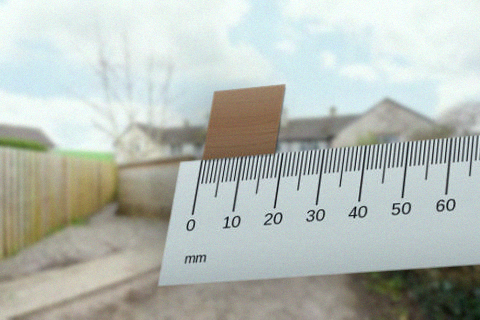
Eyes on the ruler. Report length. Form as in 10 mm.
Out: 18 mm
